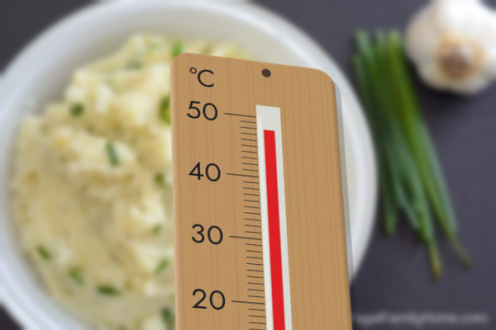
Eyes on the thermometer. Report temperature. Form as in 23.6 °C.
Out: 48 °C
